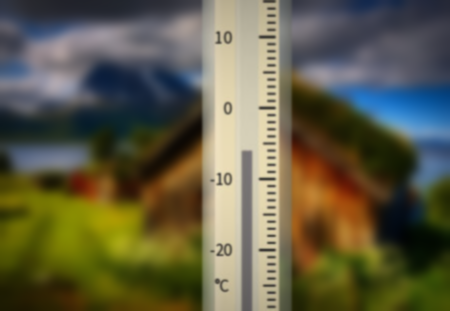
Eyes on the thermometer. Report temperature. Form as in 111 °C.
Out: -6 °C
